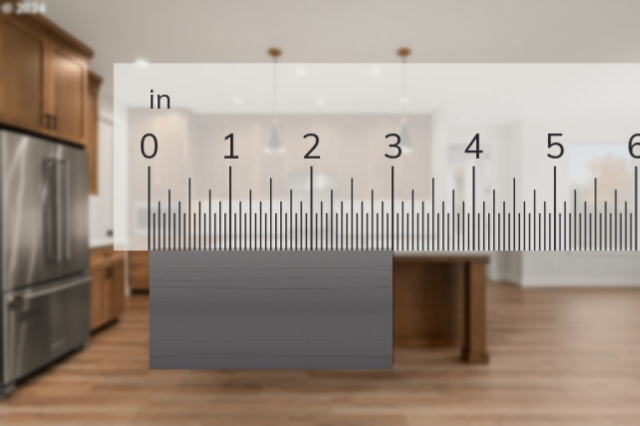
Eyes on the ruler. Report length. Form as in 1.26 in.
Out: 3 in
